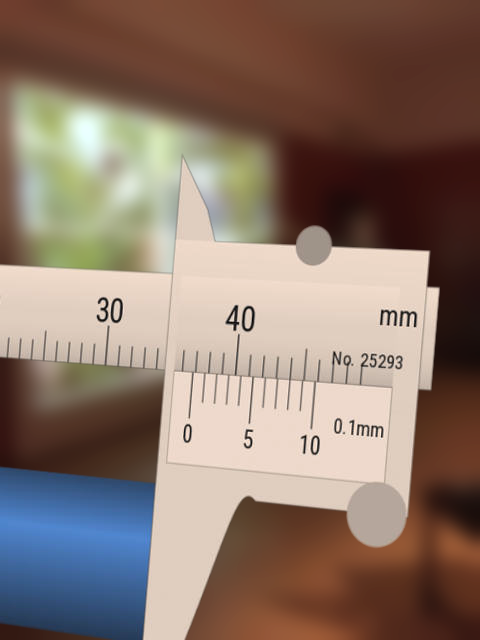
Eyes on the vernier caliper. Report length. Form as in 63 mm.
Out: 36.8 mm
